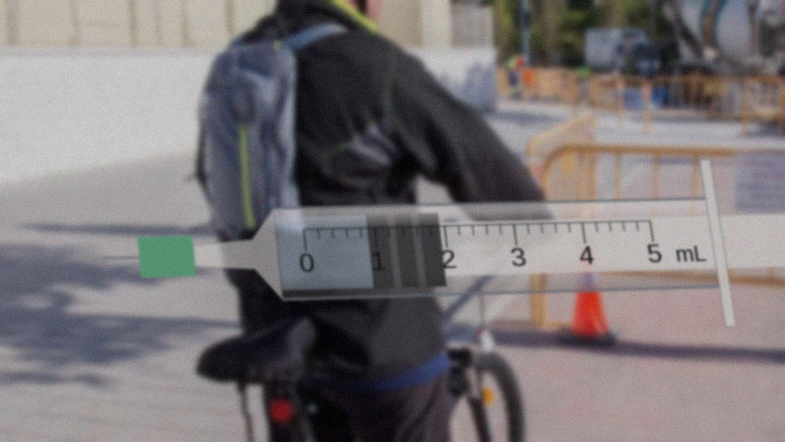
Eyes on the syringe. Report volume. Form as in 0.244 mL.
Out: 0.9 mL
